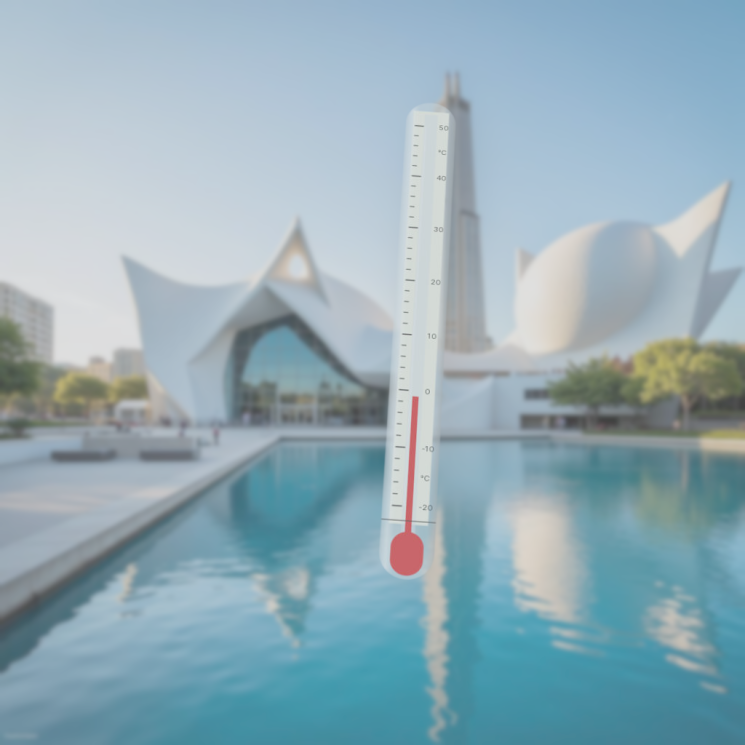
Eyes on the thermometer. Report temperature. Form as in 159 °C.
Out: -1 °C
